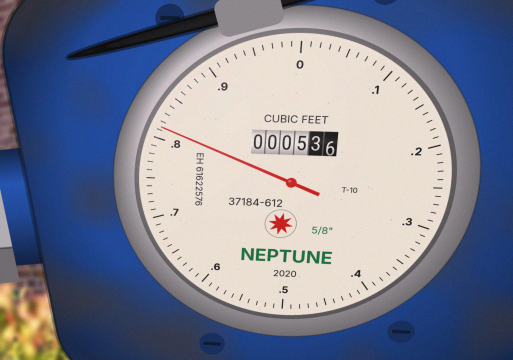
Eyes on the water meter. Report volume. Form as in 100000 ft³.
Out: 535.81 ft³
